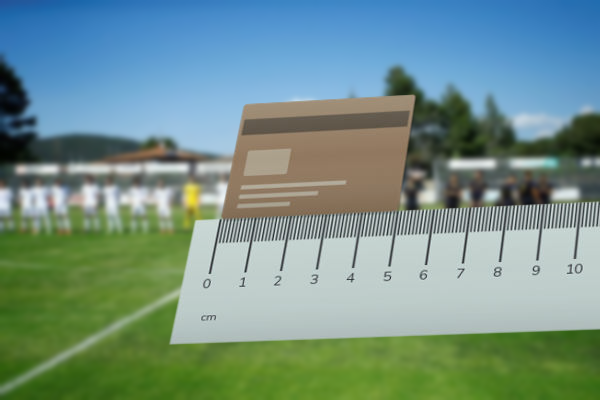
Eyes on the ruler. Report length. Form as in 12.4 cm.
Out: 5 cm
